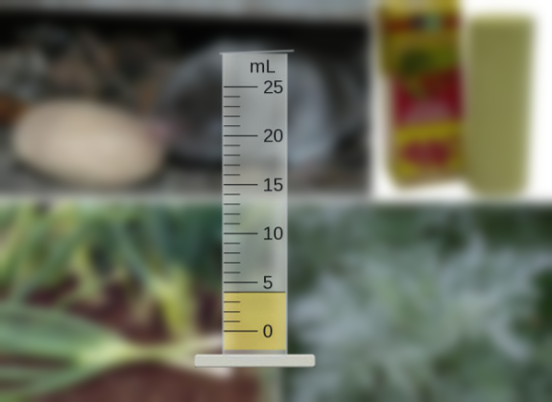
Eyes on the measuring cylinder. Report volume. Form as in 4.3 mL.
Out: 4 mL
